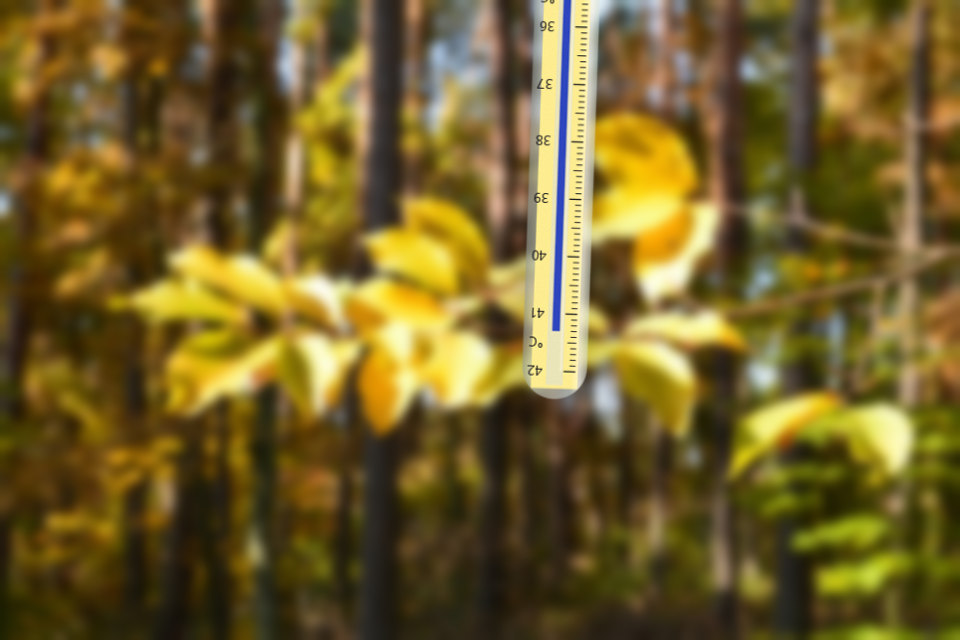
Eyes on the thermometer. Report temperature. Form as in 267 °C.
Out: 41.3 °C
